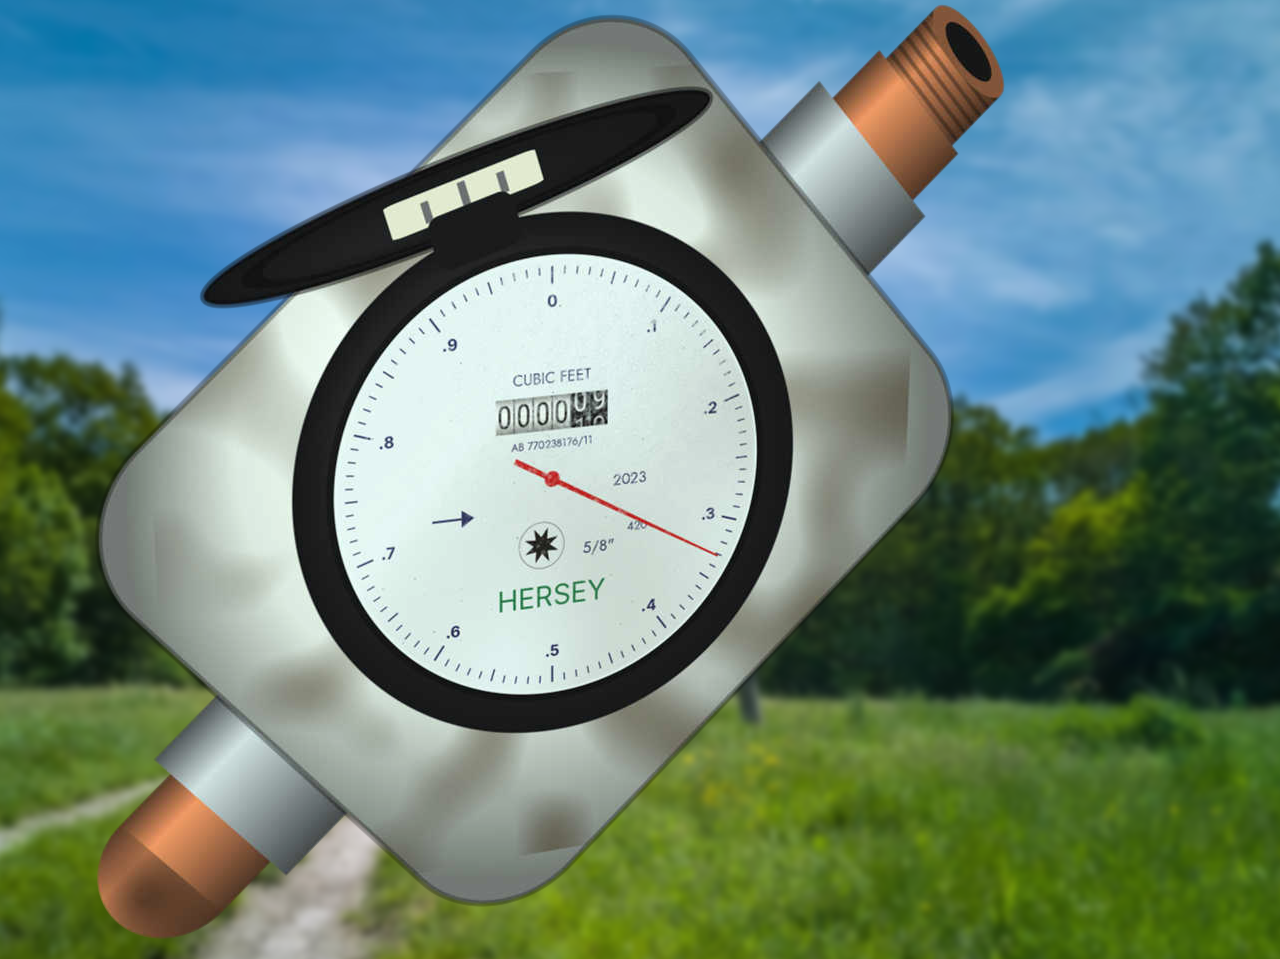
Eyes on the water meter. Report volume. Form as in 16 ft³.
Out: 9.33 ft³
